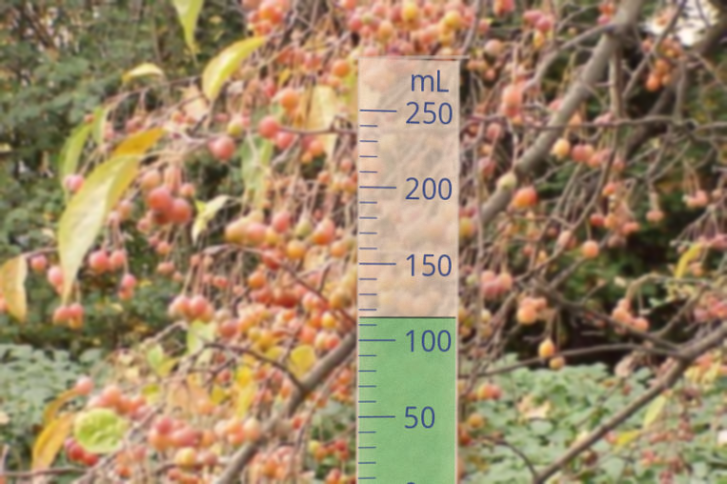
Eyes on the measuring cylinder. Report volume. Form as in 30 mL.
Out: 115 mL
